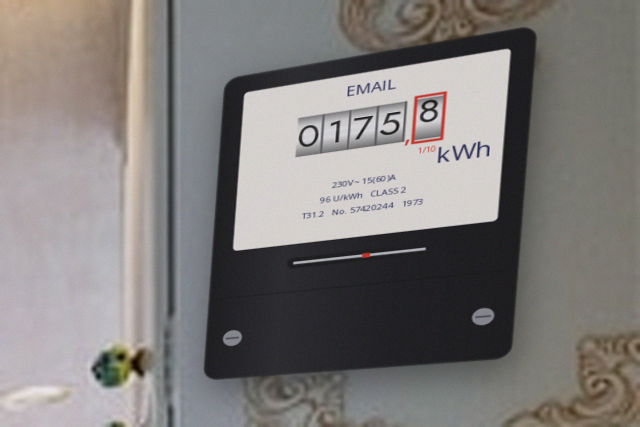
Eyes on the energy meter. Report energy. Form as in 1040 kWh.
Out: 175.8 kWh
